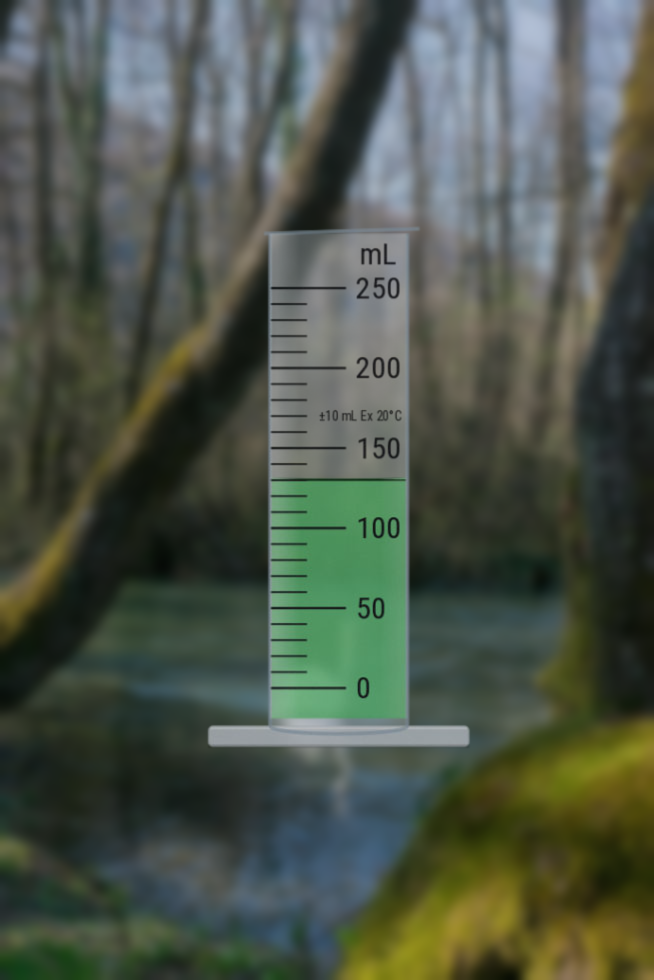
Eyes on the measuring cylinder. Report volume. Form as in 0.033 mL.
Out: 130 mL
